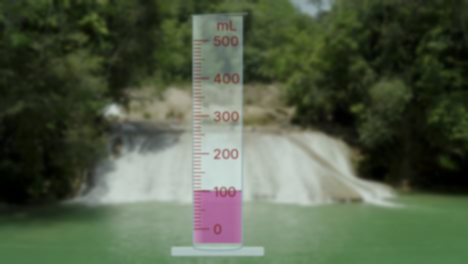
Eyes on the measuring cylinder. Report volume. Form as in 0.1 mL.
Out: 100 mL
